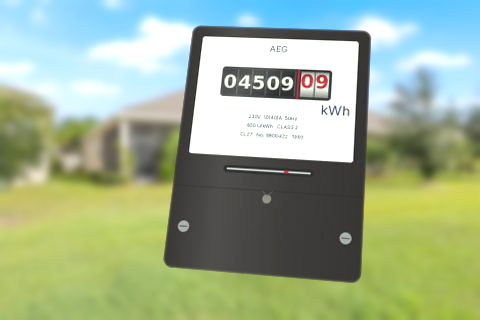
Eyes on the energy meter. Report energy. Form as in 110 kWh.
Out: 4509.09 kWh
